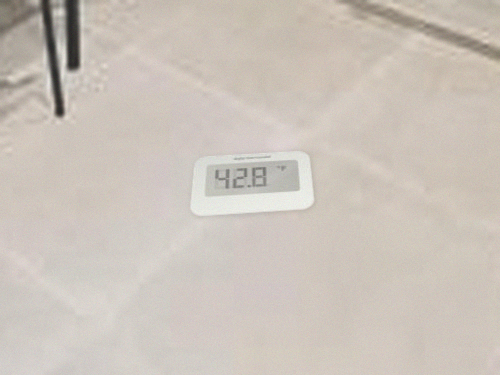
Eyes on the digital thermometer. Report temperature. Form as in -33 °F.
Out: 42.8 °F
